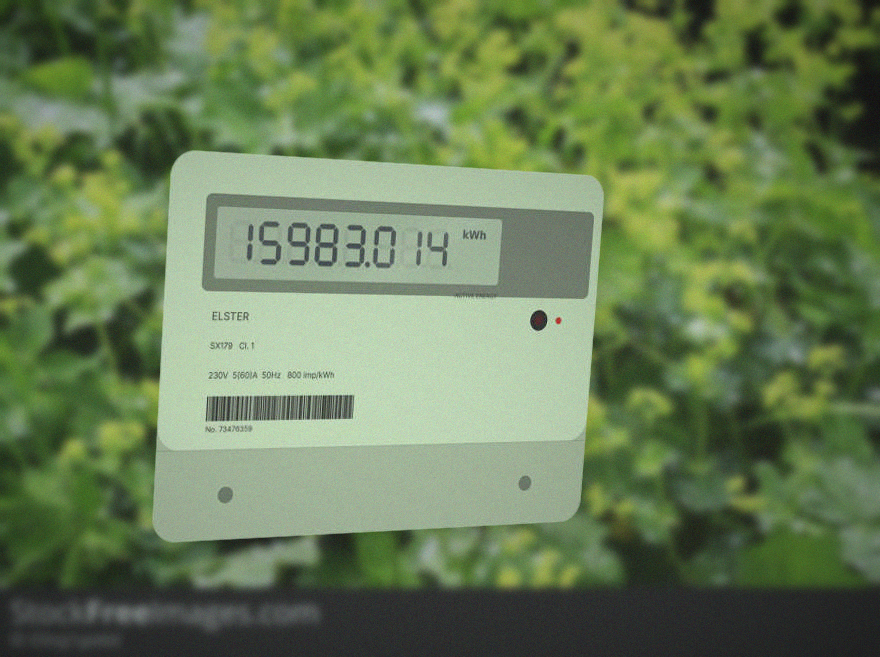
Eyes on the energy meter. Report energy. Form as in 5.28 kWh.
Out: 15983.014 kWh
